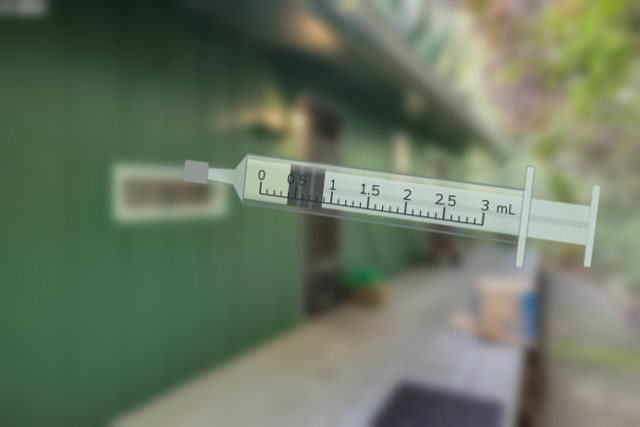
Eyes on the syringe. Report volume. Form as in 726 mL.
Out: 0.4 mL
